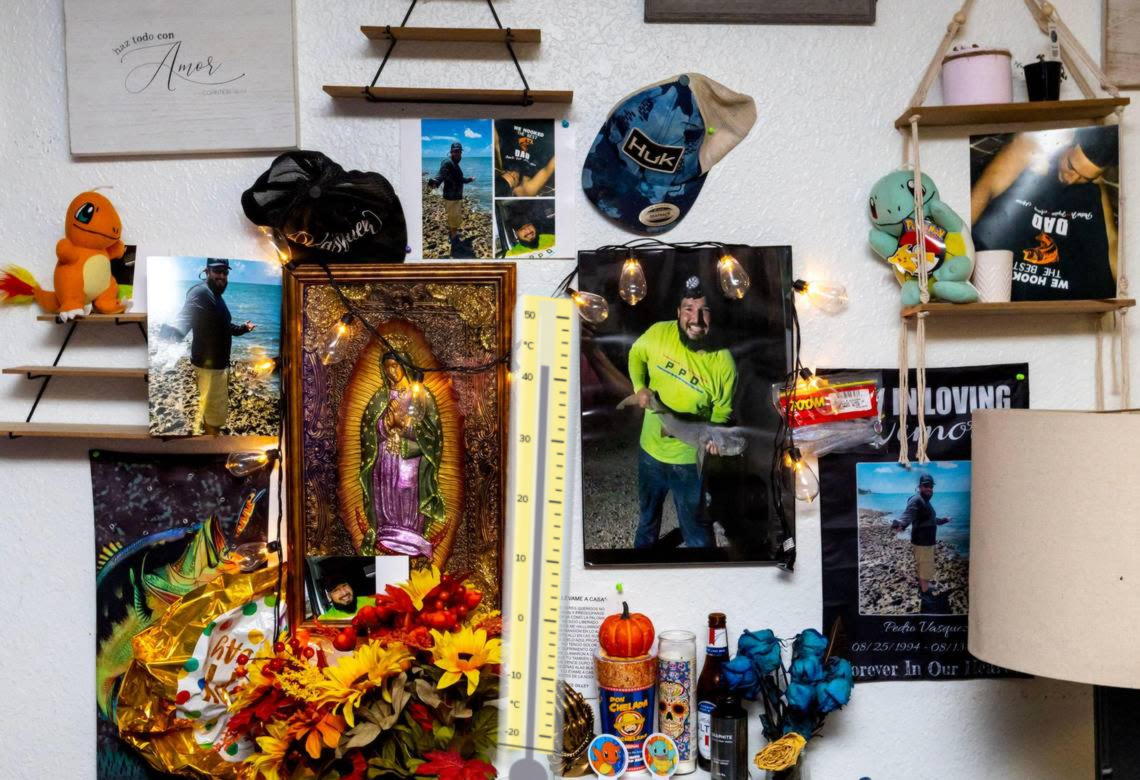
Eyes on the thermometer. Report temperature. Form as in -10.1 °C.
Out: 42 °C
